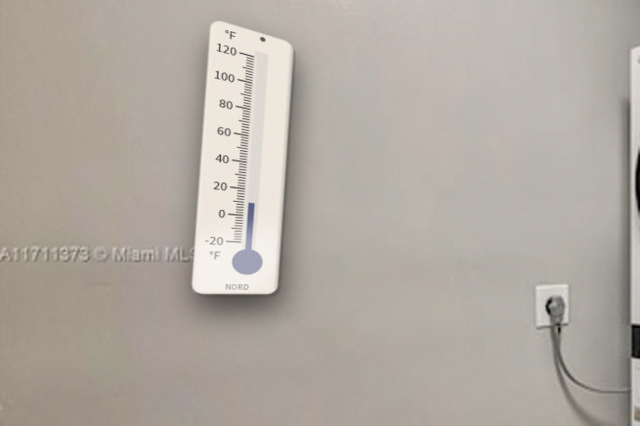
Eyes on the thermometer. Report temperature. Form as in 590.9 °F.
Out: 10 °F
